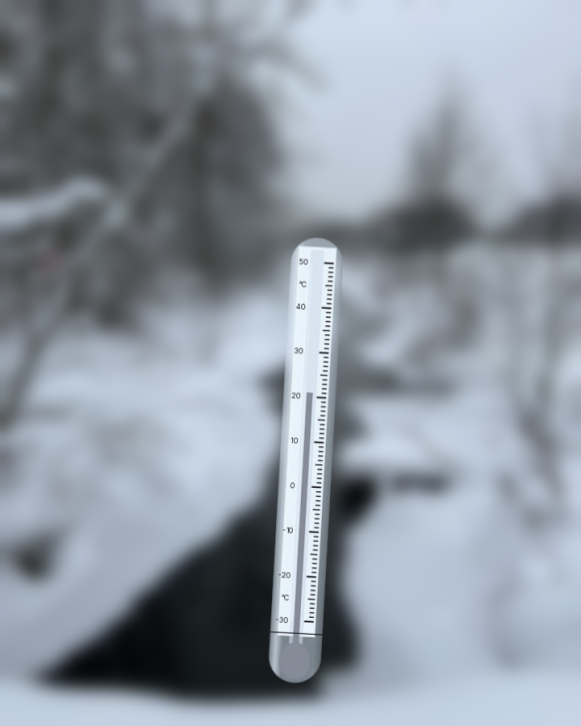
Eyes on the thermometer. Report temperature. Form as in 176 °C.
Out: 21 °C
